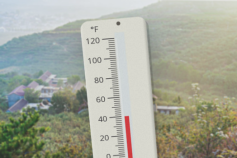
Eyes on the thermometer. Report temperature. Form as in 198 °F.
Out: 40 °F
